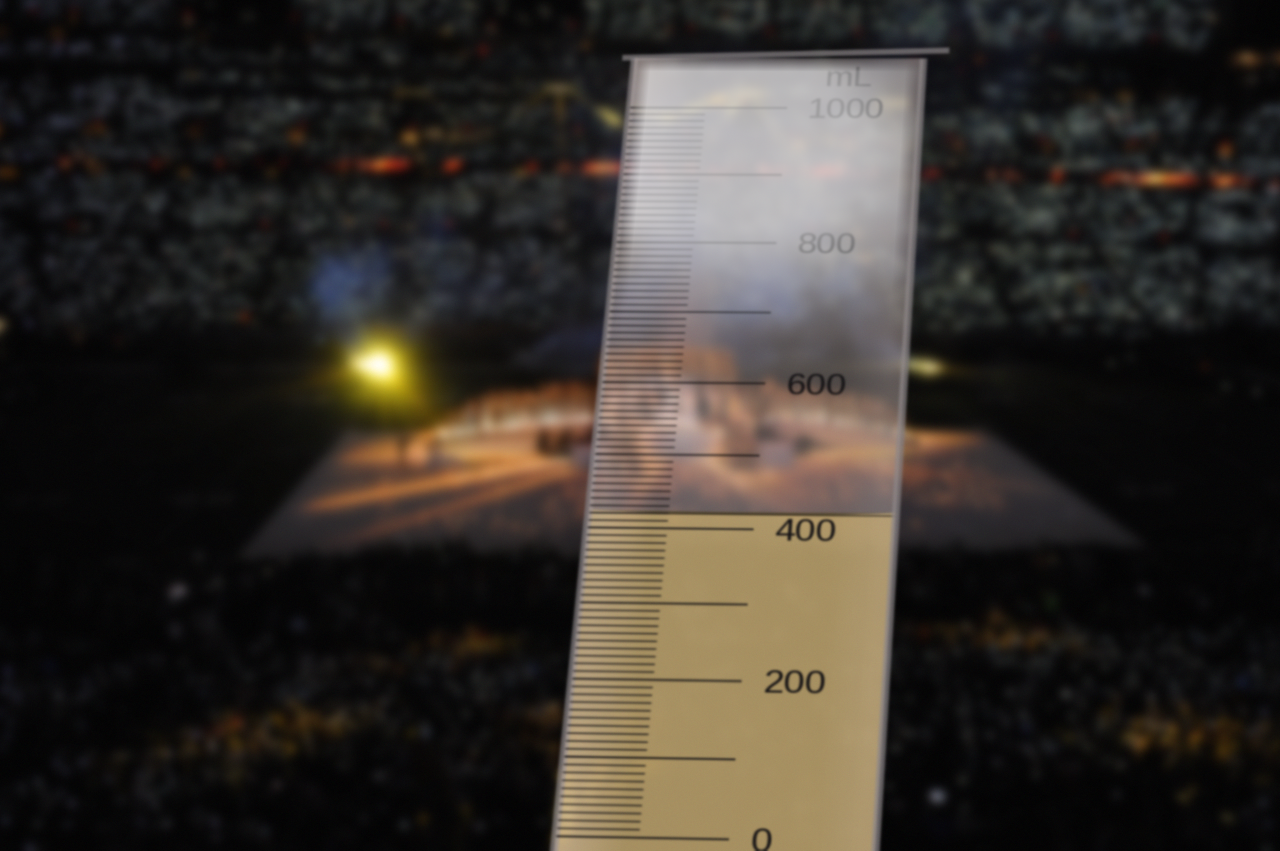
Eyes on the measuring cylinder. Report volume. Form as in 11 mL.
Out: 420 mL
